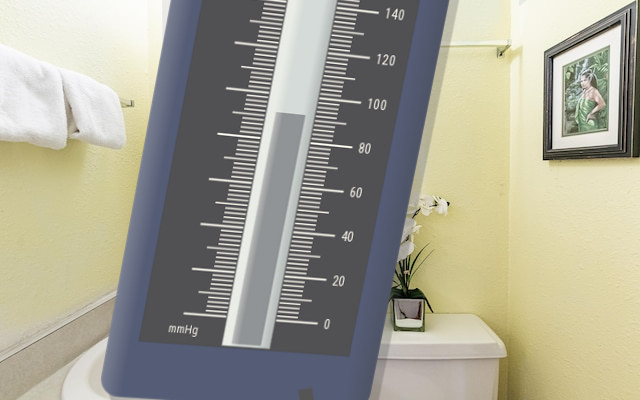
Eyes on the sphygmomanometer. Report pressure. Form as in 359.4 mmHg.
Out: 92 mmHg
